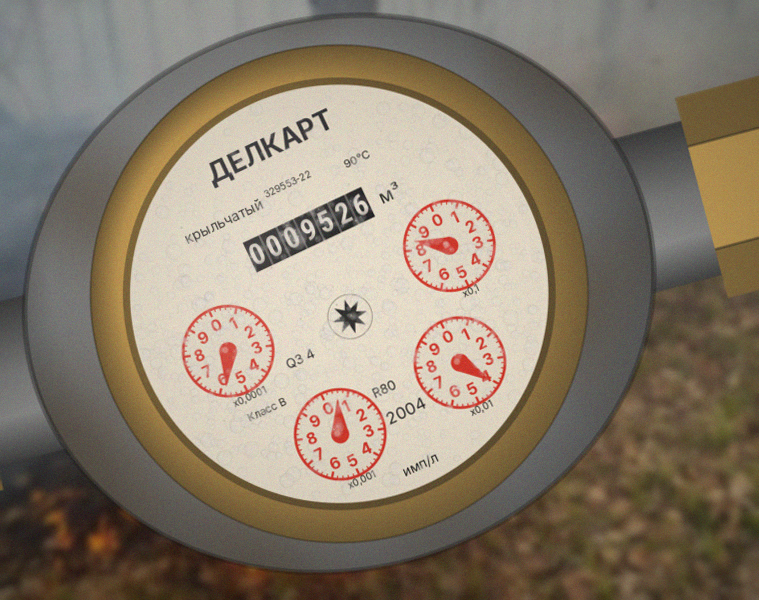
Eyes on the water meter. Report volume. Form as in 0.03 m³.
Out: 9526.8405 m³
